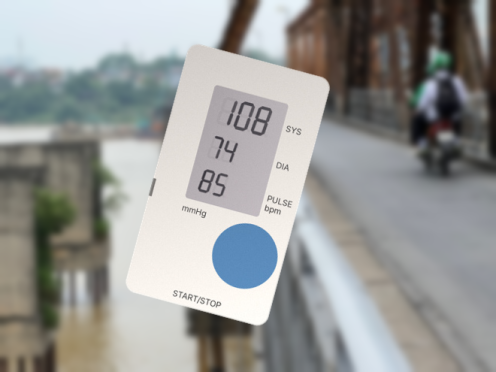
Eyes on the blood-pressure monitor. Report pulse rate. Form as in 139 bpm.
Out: 85 bpm
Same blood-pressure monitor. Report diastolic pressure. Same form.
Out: 74 mmHg
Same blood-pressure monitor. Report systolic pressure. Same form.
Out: 108 mmHg
